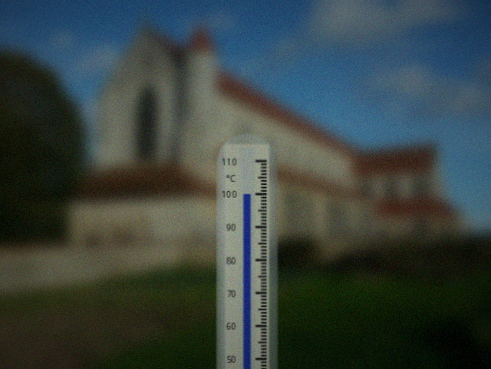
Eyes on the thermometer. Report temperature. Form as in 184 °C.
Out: 100 °C
